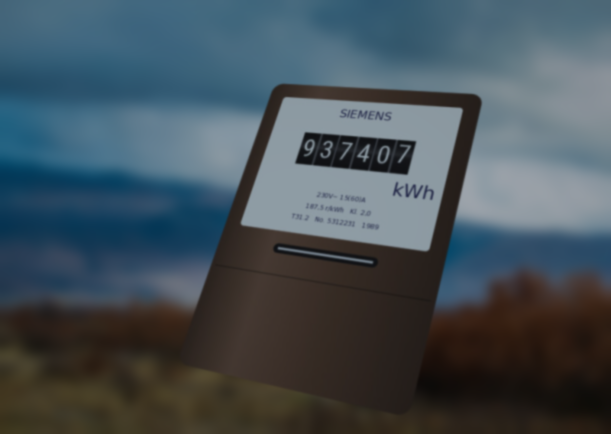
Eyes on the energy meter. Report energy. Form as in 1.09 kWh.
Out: 937407 kWh
